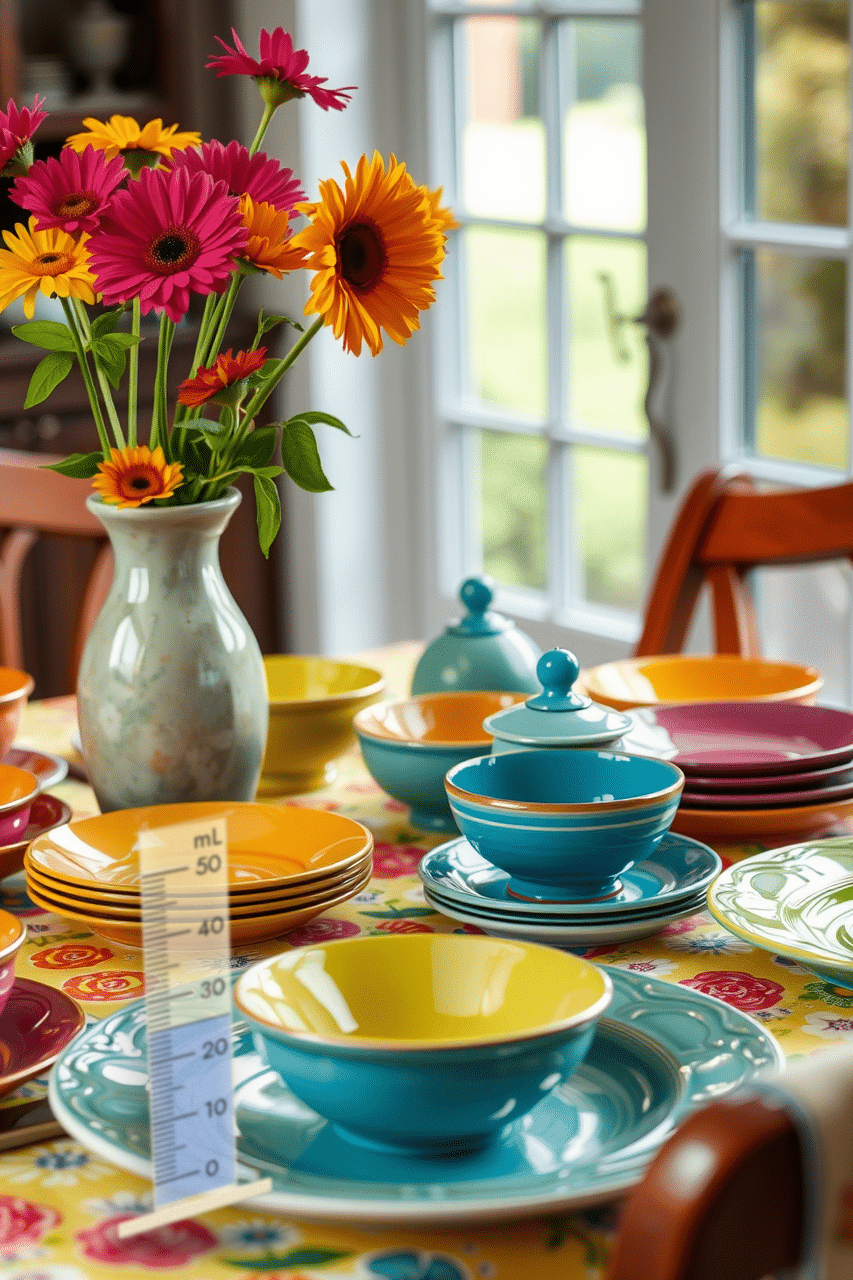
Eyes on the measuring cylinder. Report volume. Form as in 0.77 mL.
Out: 25 mL
